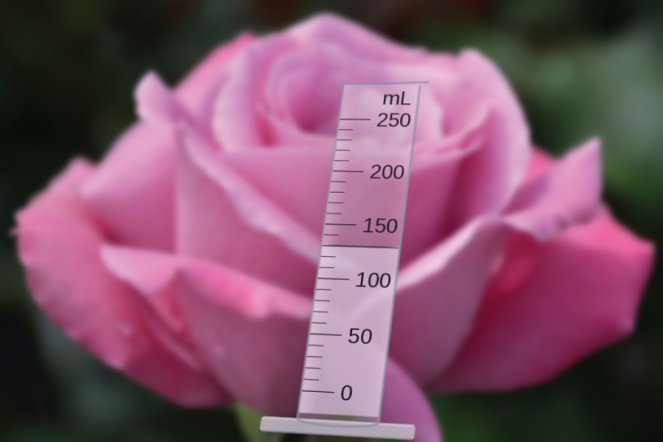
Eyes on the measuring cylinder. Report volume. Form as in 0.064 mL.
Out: 130 mL
